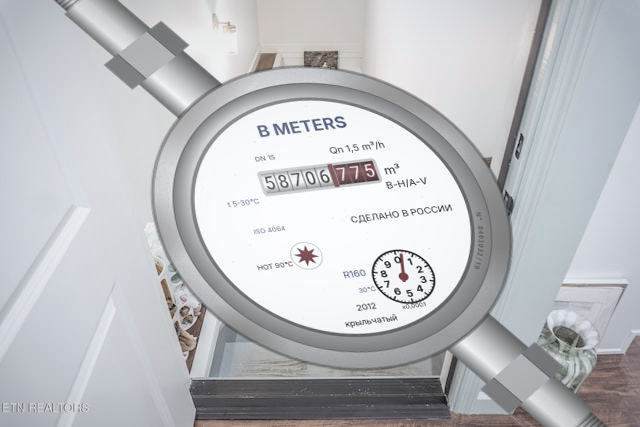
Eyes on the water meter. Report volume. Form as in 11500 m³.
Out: 58706.7750 m³
